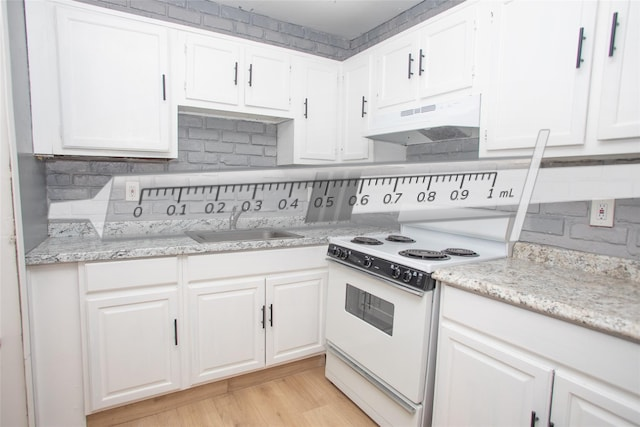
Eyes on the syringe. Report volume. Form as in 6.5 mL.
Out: 0.46 mL
